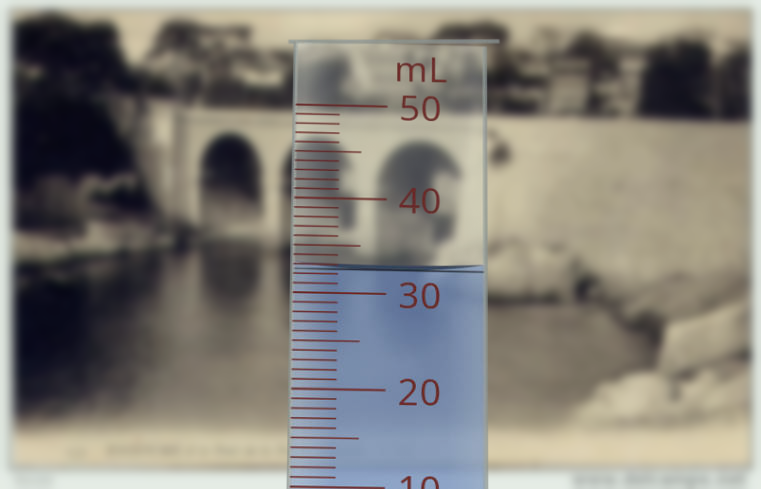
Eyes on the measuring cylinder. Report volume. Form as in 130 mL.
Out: 32.5 mL
